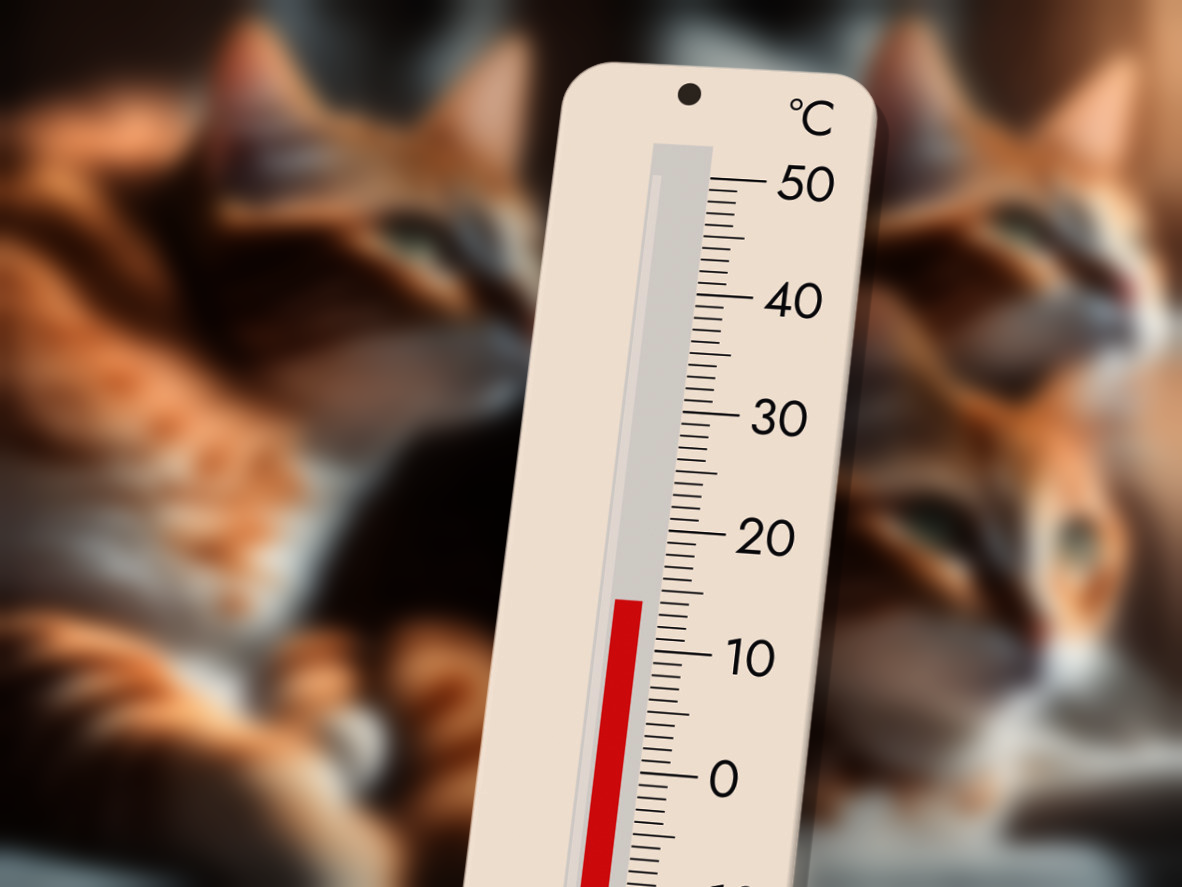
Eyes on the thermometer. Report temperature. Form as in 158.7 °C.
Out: 14 °C
